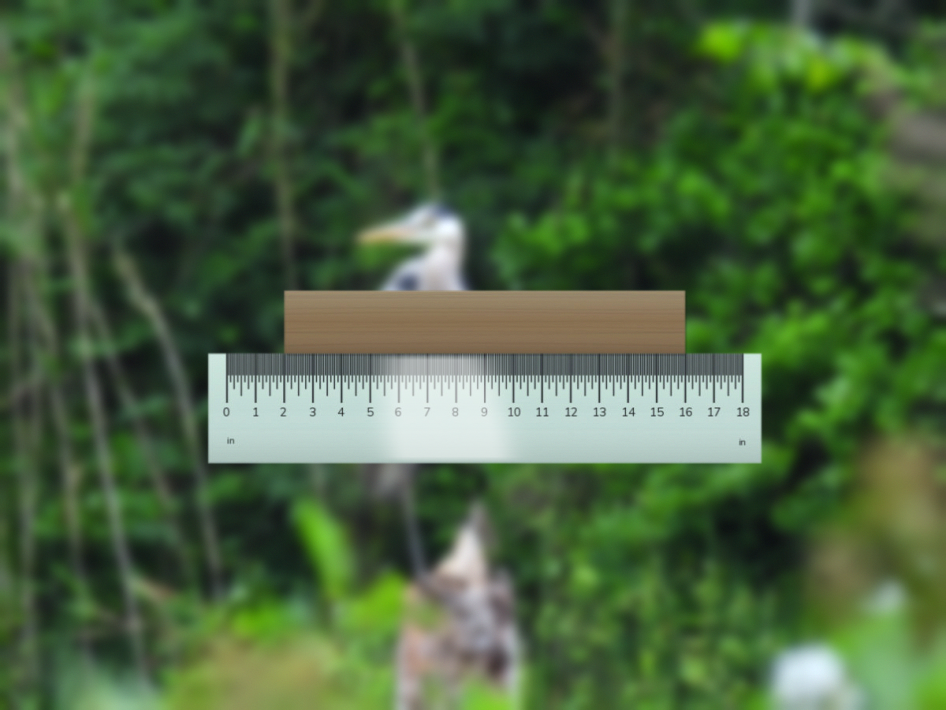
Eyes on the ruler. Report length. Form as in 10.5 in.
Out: 14 in
